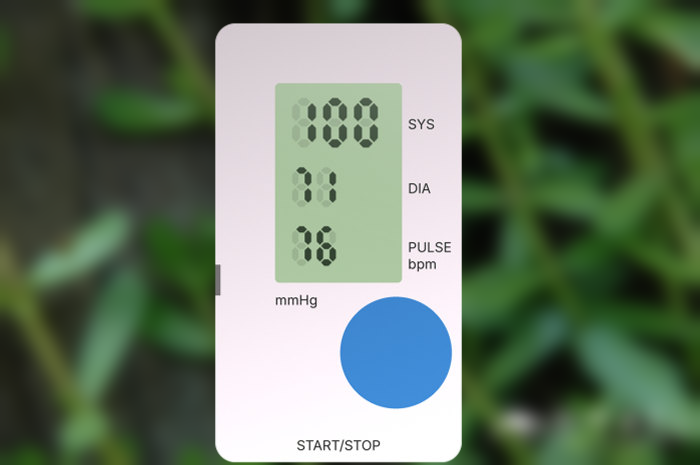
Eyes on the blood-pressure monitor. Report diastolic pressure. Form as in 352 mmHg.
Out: 71 mmHg
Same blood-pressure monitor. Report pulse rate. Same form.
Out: 76 bpm
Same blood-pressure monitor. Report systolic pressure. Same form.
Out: 100 mmHg
